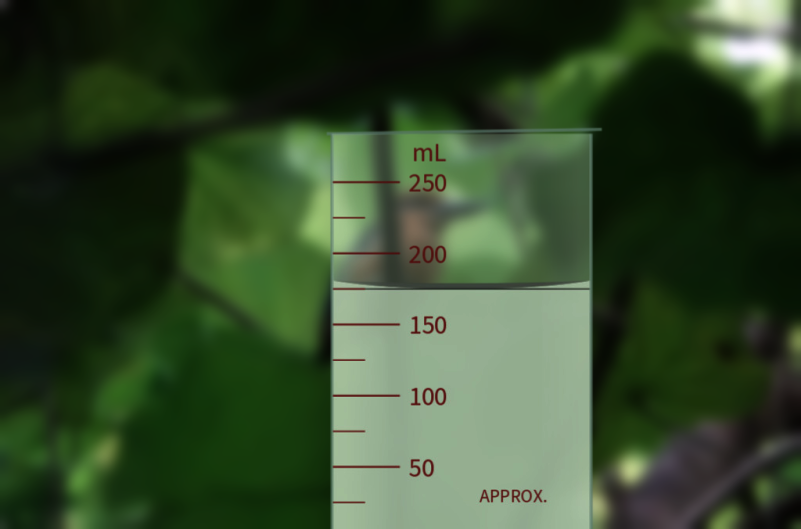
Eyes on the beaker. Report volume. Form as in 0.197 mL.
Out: 175 mL
